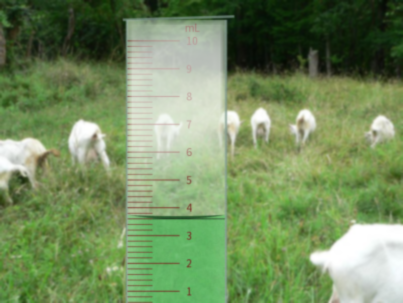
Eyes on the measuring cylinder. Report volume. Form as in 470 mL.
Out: 3.6 mL
